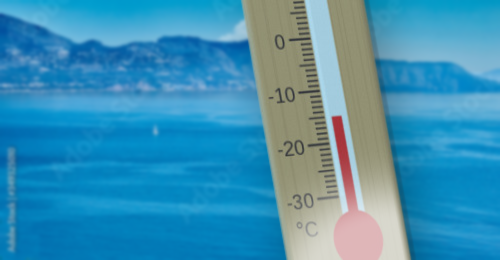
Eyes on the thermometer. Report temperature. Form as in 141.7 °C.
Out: -15 °C
